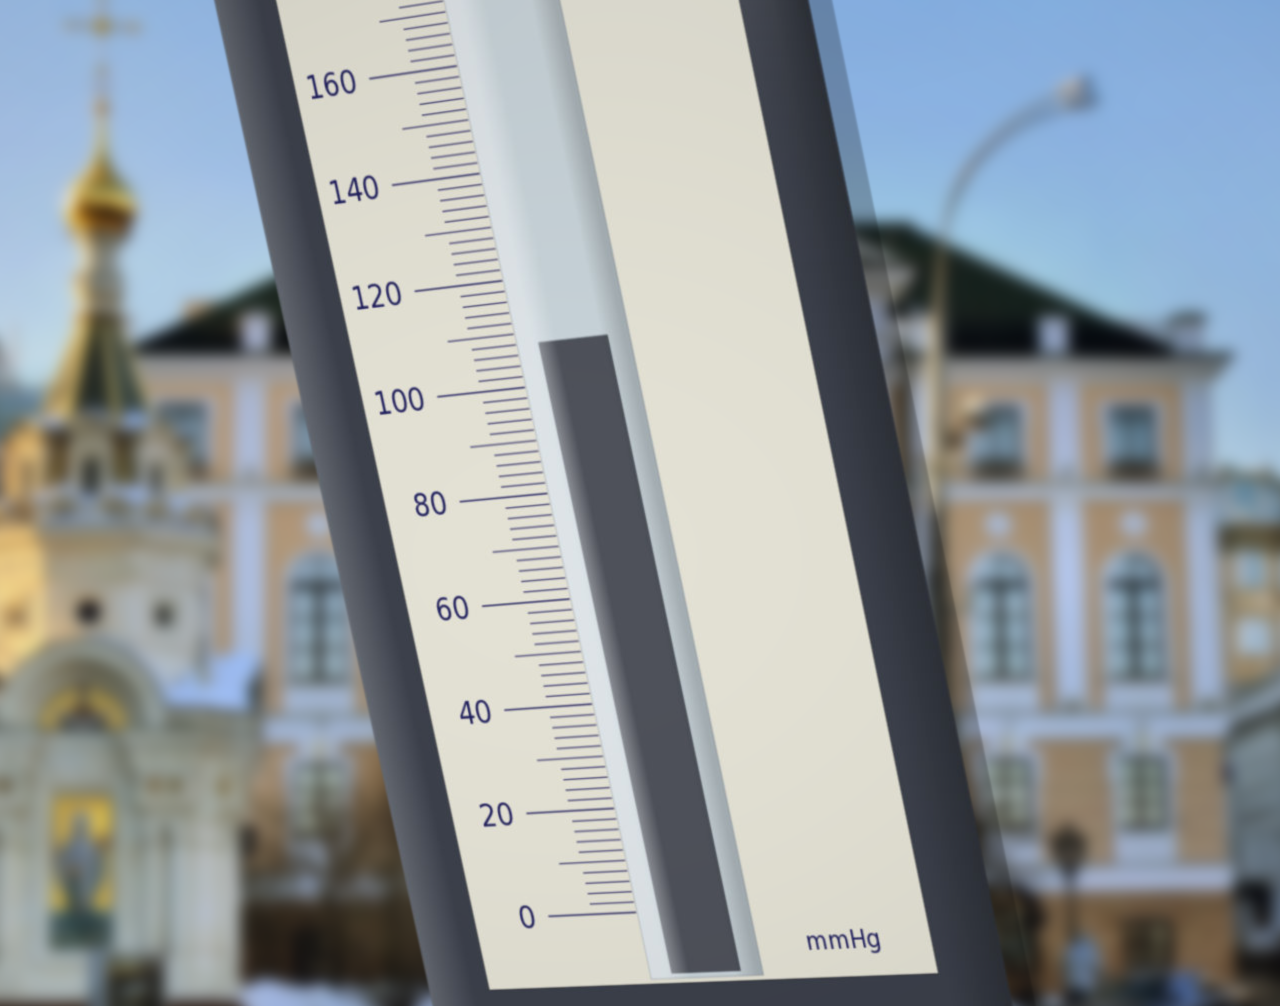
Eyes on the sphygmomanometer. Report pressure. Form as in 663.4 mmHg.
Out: 108 mmHg
